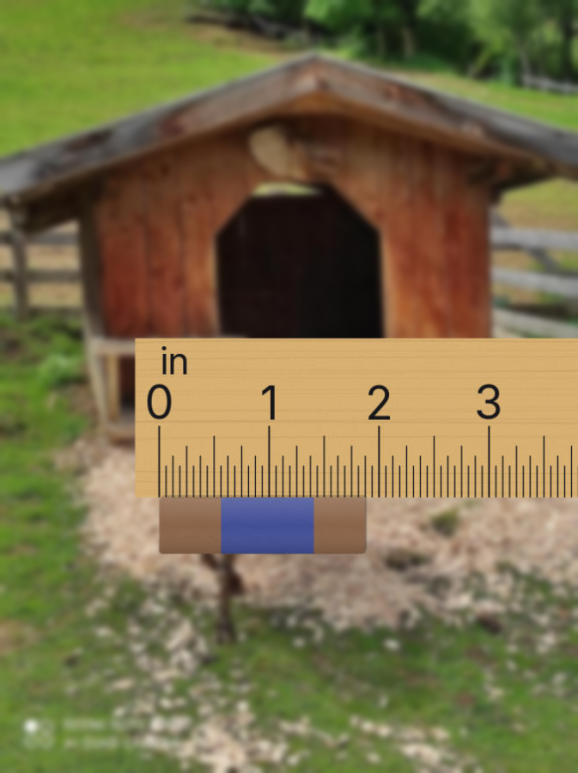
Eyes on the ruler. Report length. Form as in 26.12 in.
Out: 1.875 in
